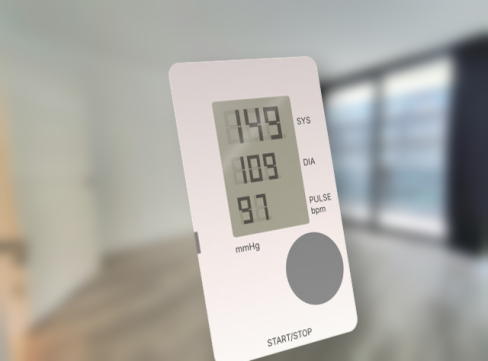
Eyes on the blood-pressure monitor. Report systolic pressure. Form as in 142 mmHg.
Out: 149 mmHg
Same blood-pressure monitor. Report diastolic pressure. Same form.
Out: 109 mmHg
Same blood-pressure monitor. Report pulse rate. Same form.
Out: 97 bpm
